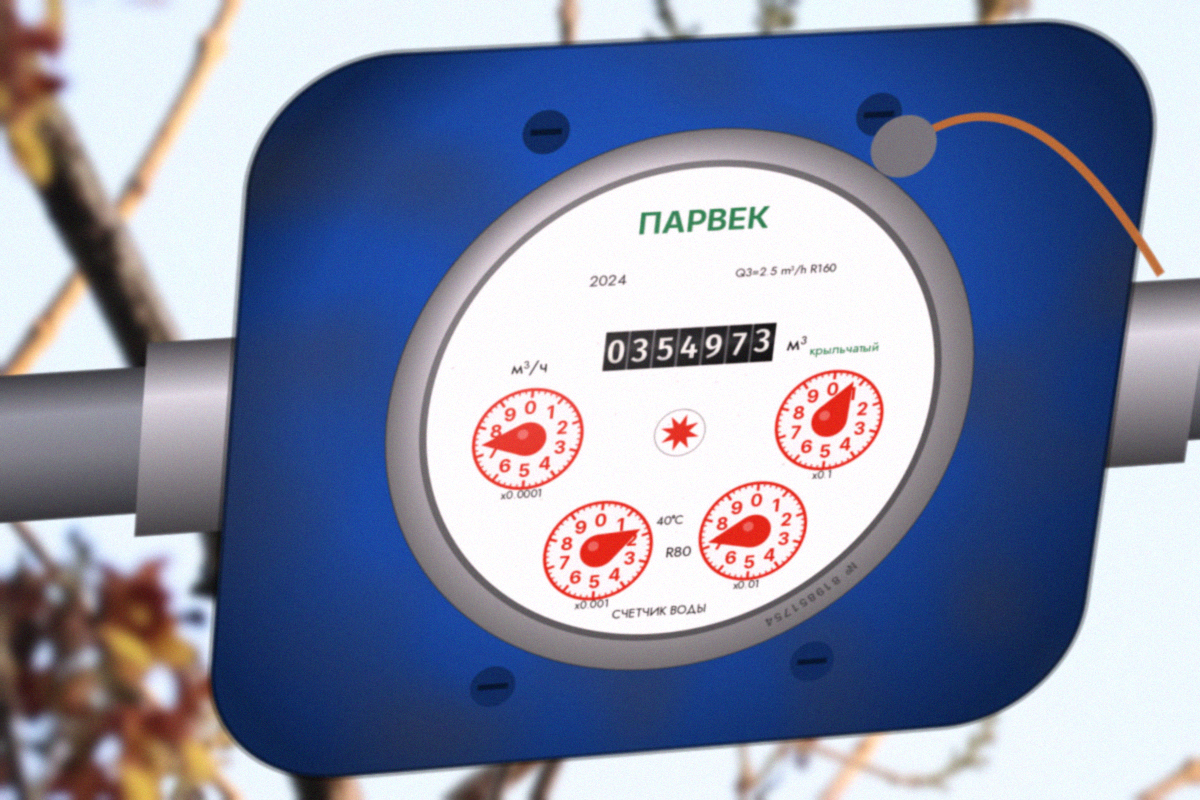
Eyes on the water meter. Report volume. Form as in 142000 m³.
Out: 354973.0717 m³
